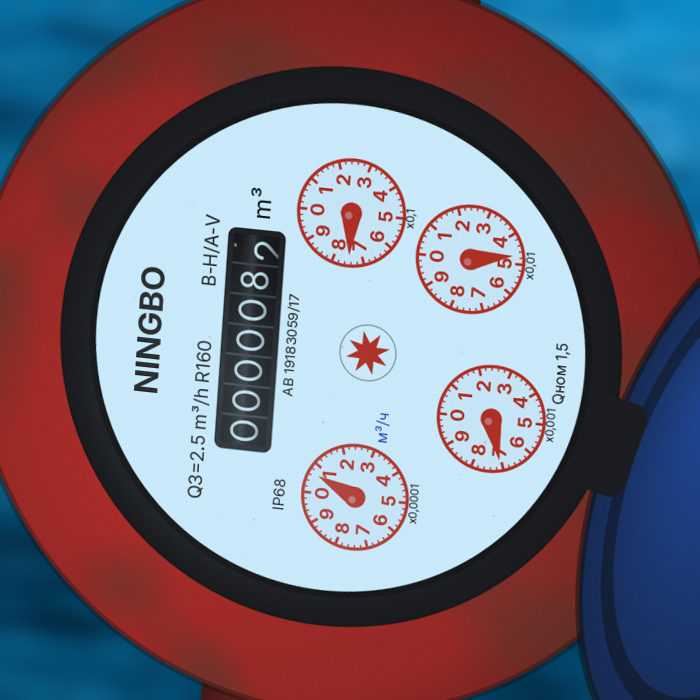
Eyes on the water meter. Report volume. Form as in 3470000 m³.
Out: 81.7470 m³
